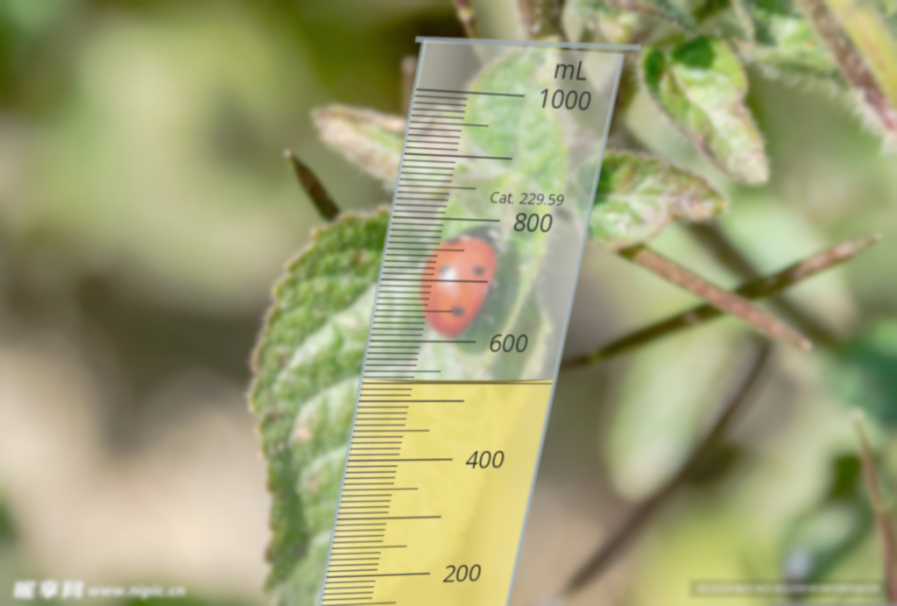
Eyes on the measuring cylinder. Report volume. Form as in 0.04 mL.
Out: 530 mL
